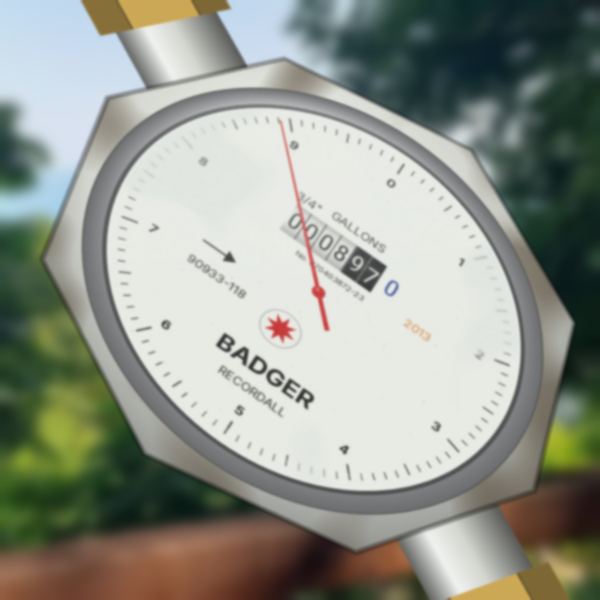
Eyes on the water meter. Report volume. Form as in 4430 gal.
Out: 8968.9 gal
